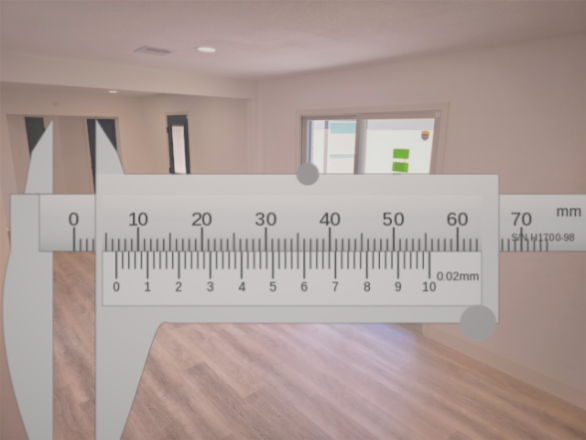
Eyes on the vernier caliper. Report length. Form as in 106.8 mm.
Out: 6.6 mm
